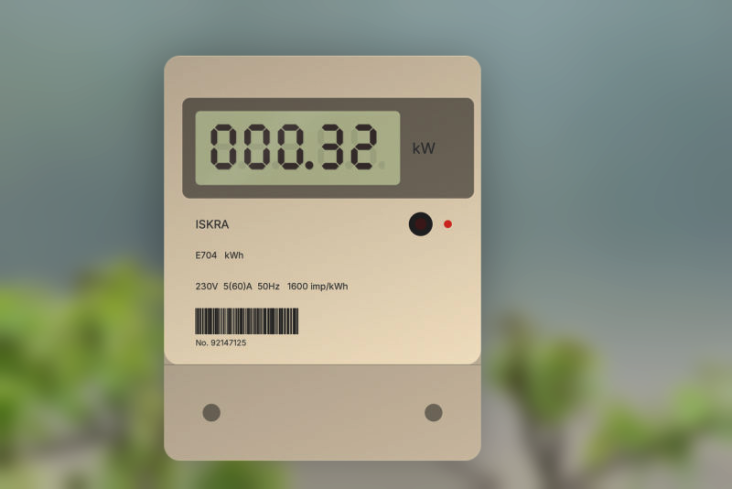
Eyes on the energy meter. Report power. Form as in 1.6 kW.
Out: 0.32 kW
